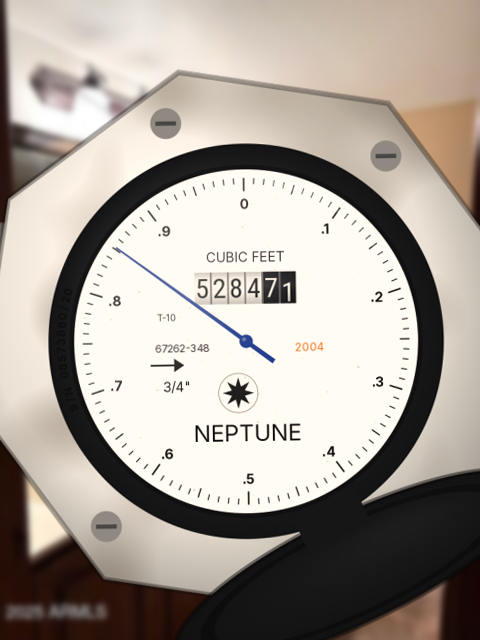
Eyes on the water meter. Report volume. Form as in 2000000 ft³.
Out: 528470.85 ft³
